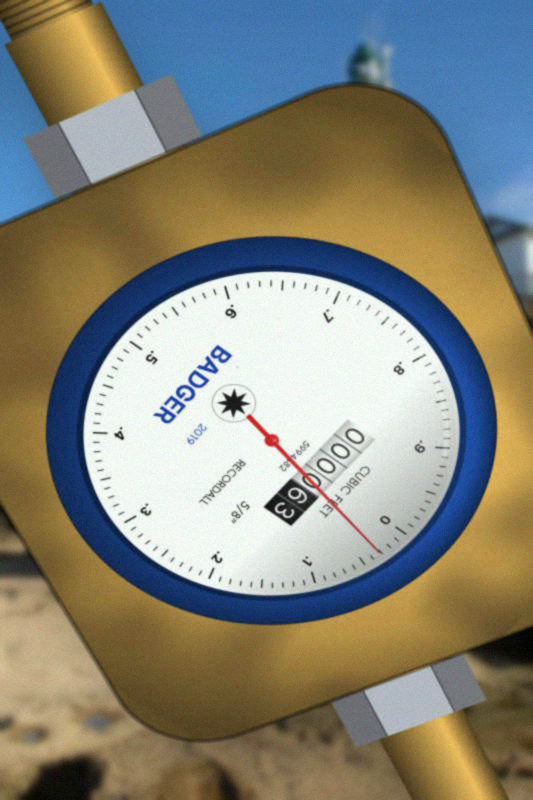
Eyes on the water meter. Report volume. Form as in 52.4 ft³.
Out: 63.03 ft³
